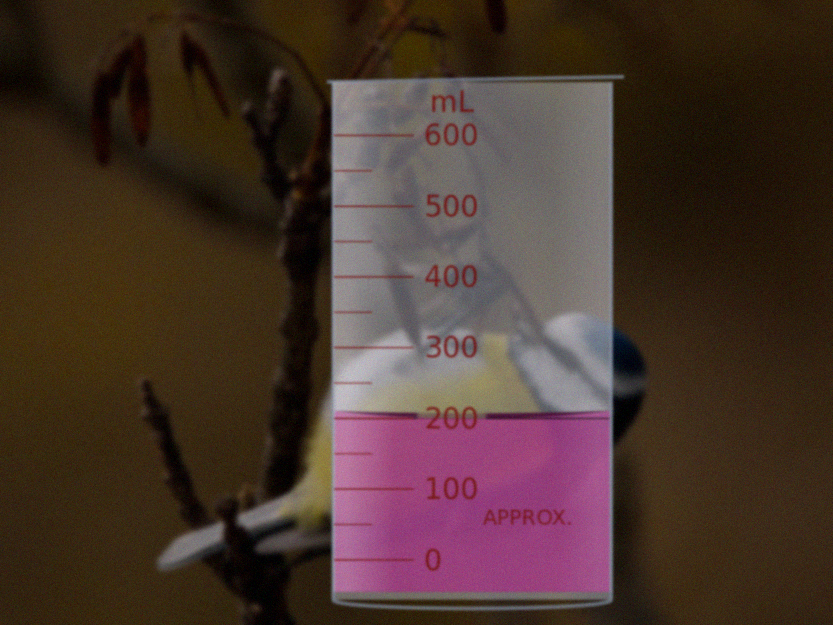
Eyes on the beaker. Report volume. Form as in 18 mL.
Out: 200 mL
